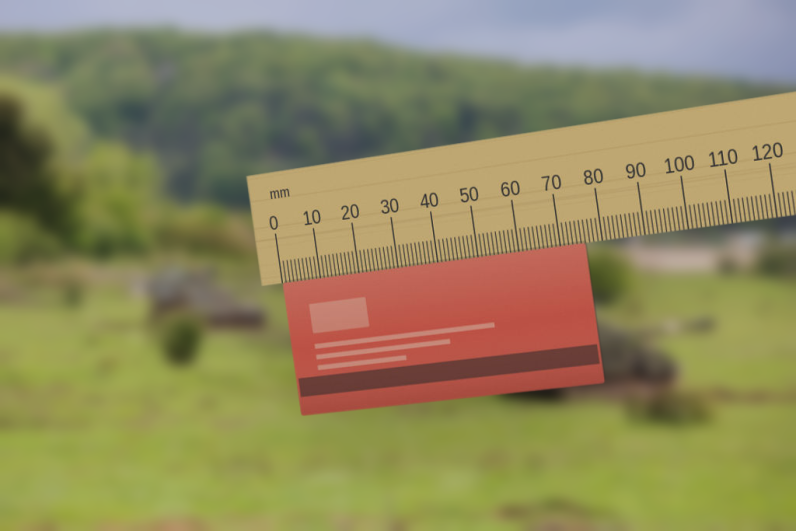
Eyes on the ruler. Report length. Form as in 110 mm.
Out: 76 mm
